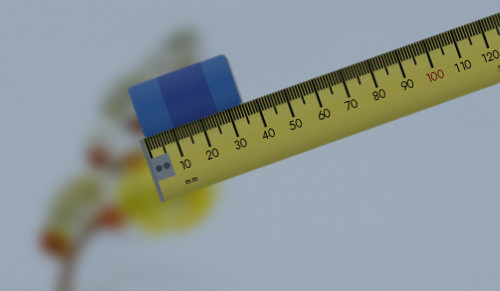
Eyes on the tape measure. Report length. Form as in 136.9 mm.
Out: 35 mm
